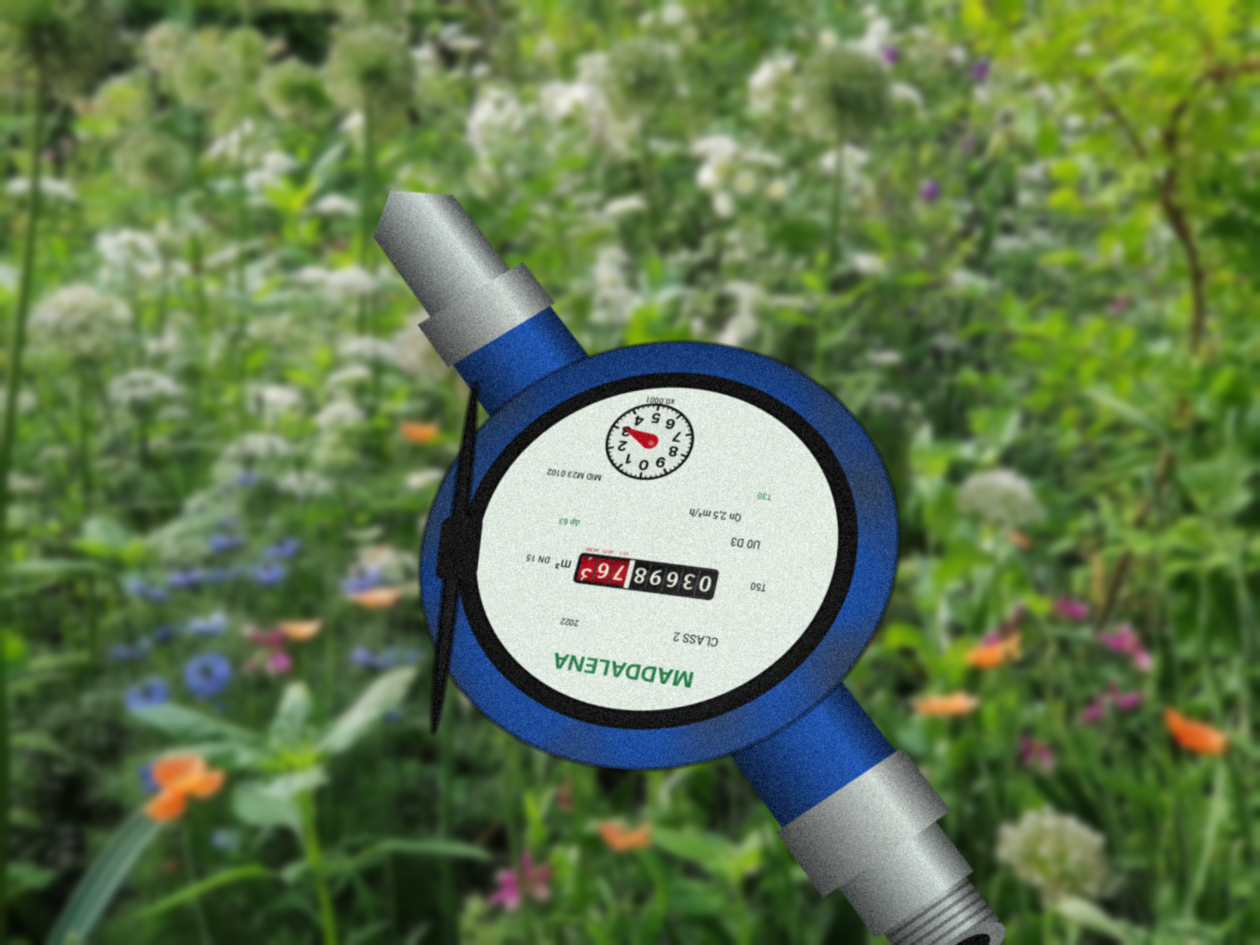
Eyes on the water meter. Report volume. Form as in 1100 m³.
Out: 3698.7633 m³
